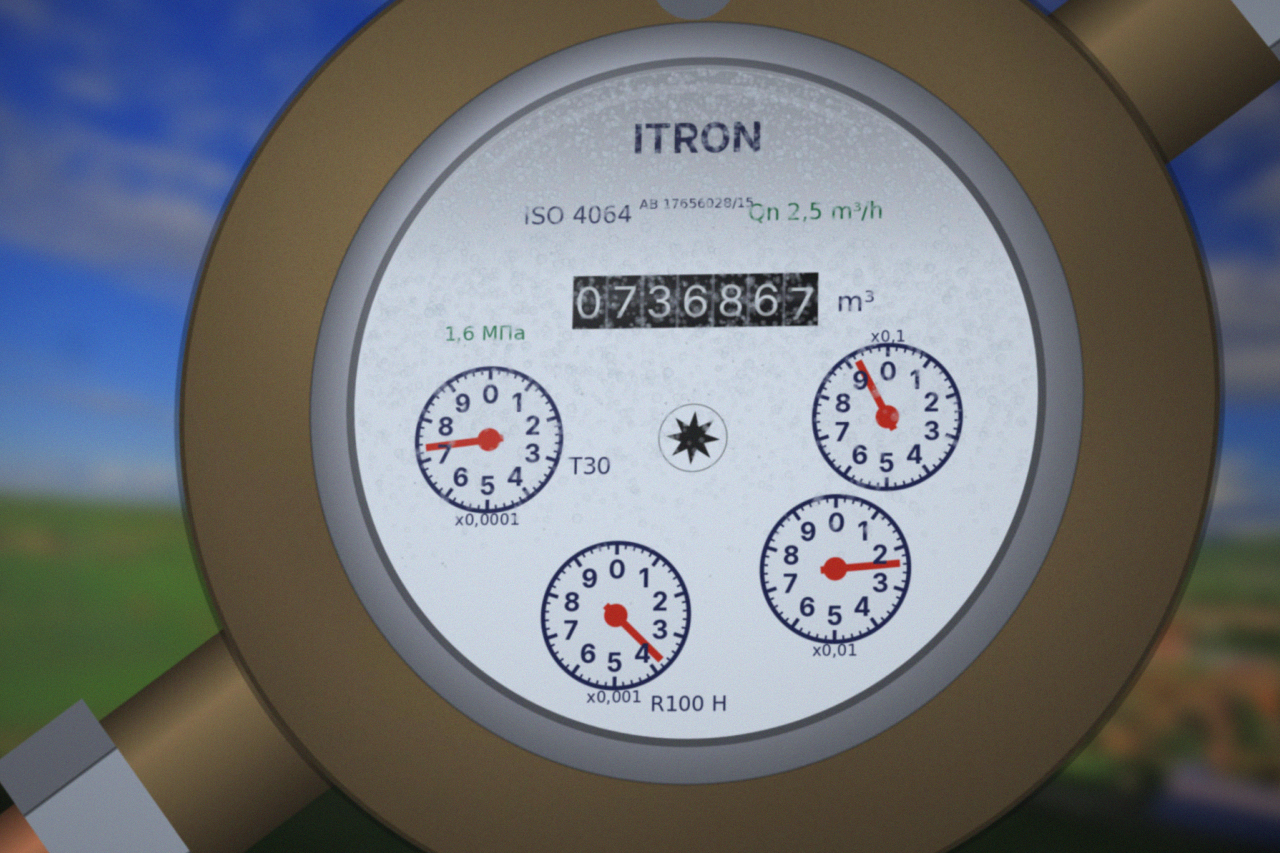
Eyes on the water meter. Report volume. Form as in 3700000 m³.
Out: 736866.9237 m³
